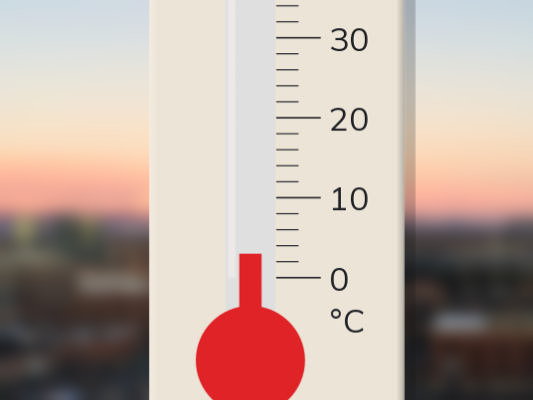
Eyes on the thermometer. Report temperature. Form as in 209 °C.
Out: 3 °C
